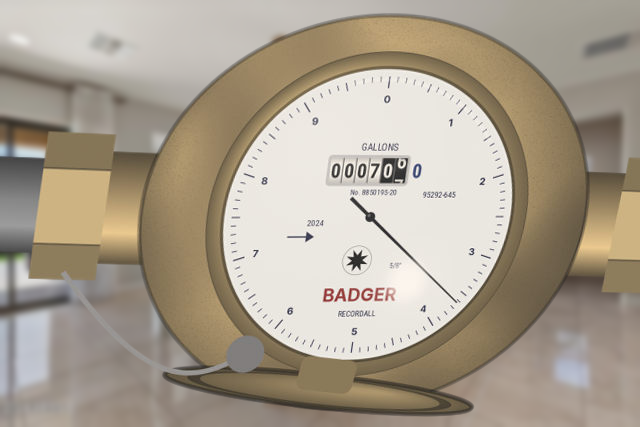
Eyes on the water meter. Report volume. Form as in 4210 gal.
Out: 7063.6 gal
